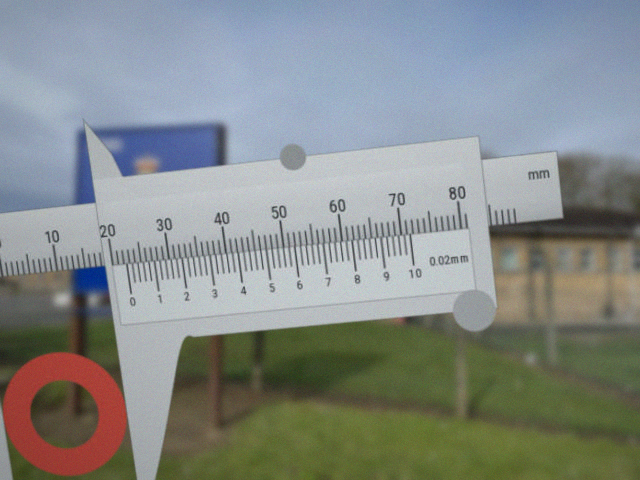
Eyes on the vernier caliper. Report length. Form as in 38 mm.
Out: 22.5 mm
